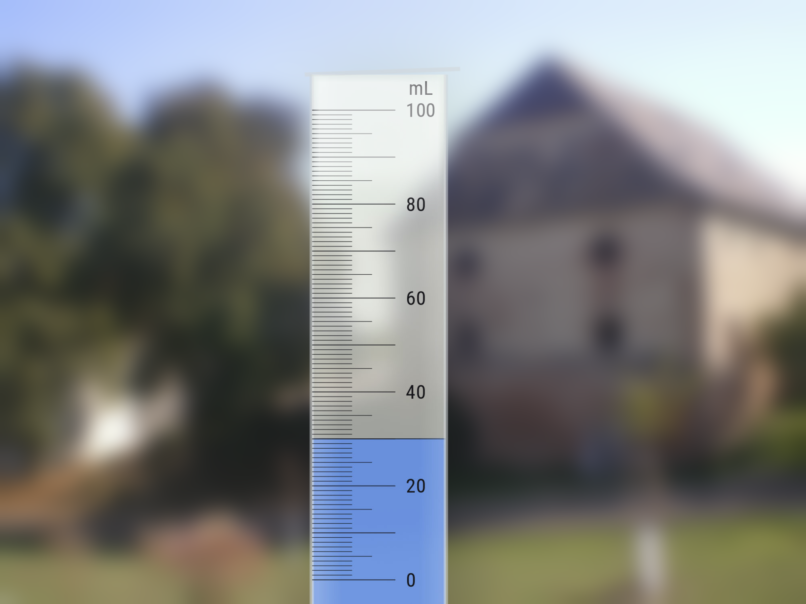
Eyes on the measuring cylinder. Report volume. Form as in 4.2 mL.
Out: 30 mL
